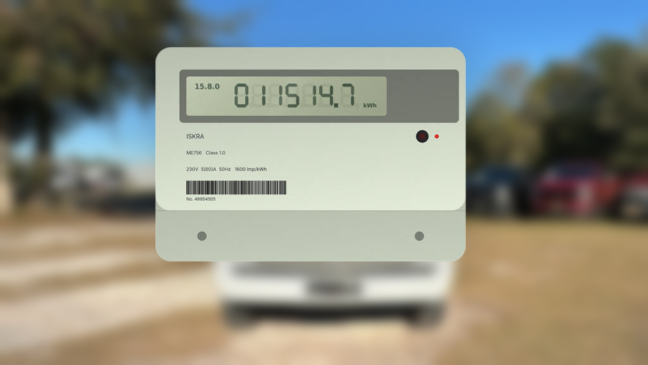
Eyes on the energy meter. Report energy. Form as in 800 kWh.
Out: 11514.7 kWh
